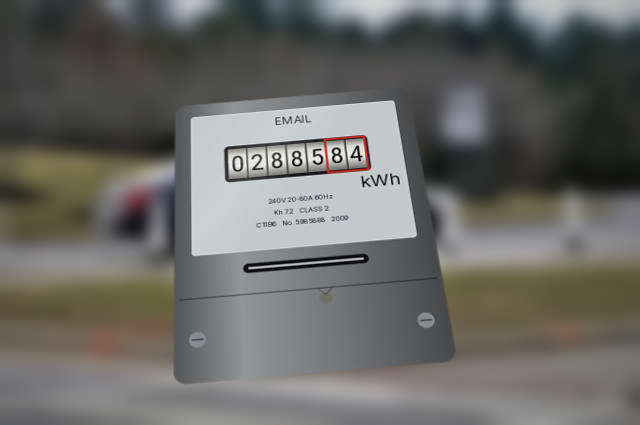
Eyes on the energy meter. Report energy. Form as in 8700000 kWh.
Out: 2885.84 kWh
